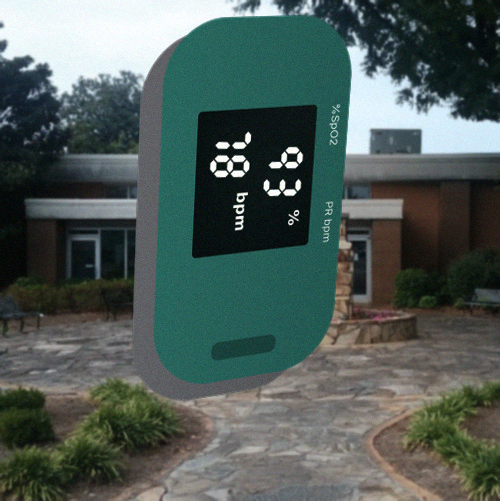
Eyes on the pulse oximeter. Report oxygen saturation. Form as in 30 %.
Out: 93 %
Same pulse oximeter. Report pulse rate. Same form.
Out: 78 bpm
